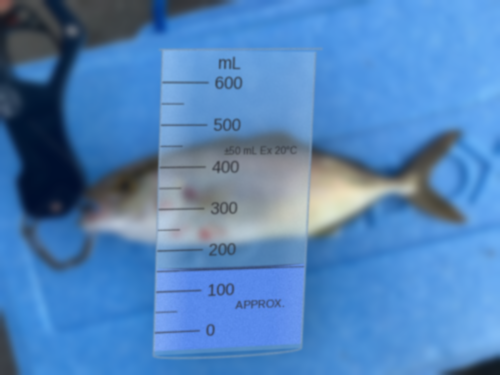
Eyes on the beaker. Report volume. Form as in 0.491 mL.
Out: 150 mL
